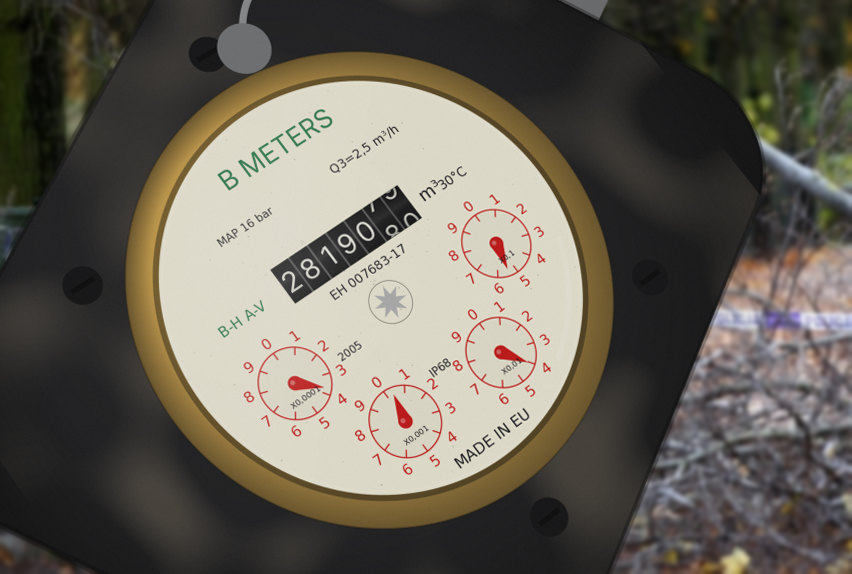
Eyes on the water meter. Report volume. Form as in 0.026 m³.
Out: 2819079.5403 m³
